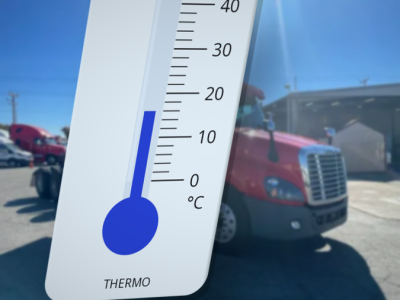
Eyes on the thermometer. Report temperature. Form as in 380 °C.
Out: 16 °C
